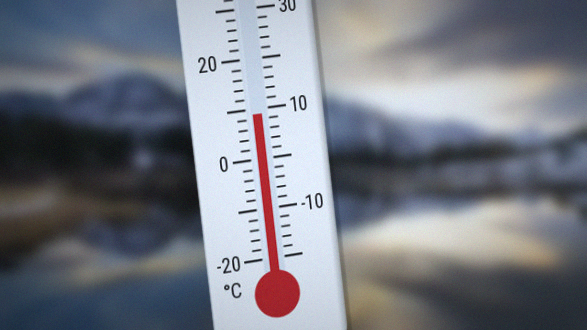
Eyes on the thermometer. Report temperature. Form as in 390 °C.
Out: 9 °C
